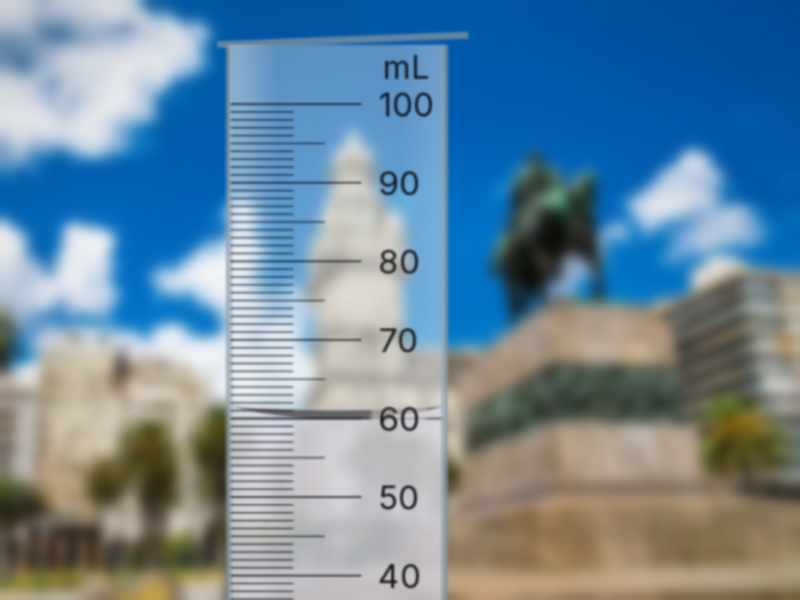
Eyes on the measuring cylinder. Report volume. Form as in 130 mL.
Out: 60 mL
